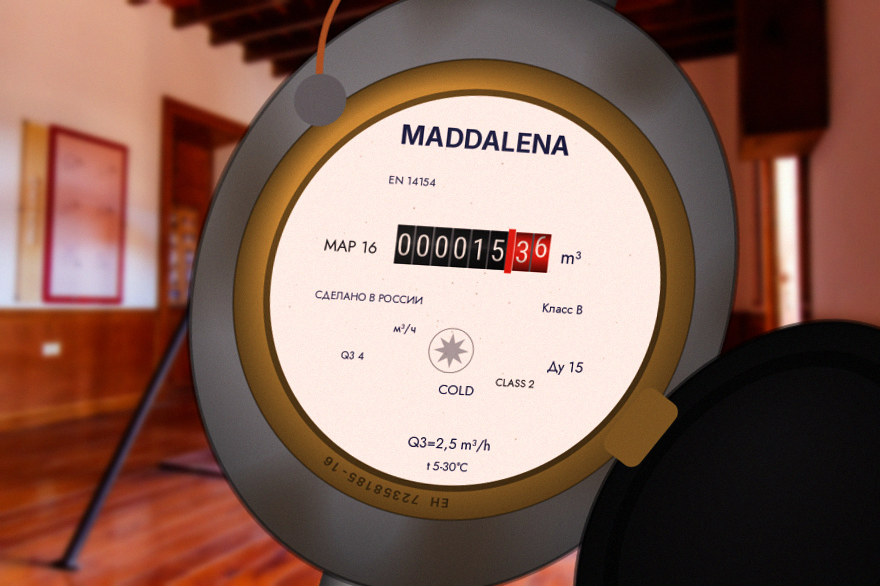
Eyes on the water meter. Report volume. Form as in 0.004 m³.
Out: 15.36 m³
